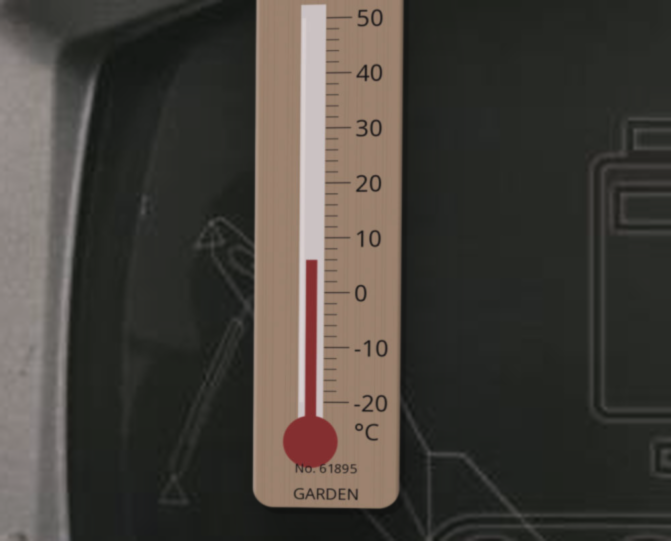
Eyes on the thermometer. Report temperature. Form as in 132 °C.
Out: 6 °C
